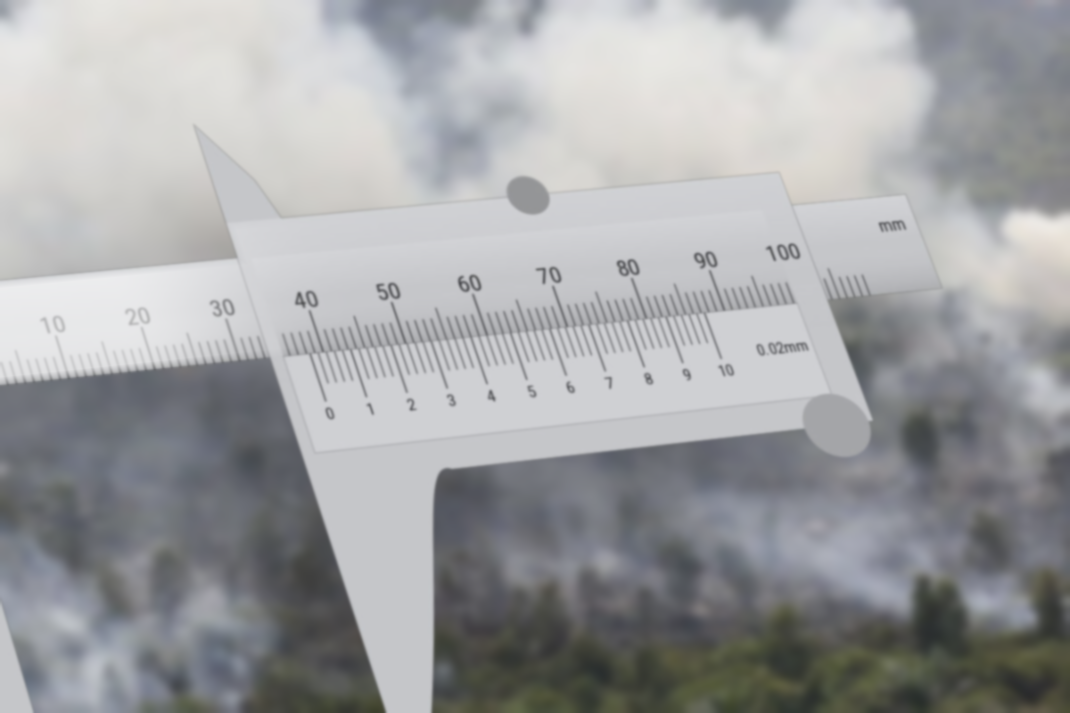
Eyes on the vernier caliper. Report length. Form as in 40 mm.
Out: 38.4 mm
